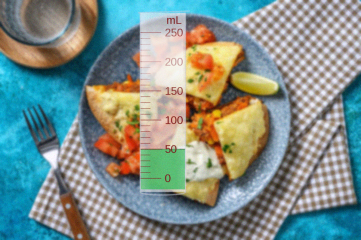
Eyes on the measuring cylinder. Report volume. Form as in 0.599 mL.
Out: 50 mL
